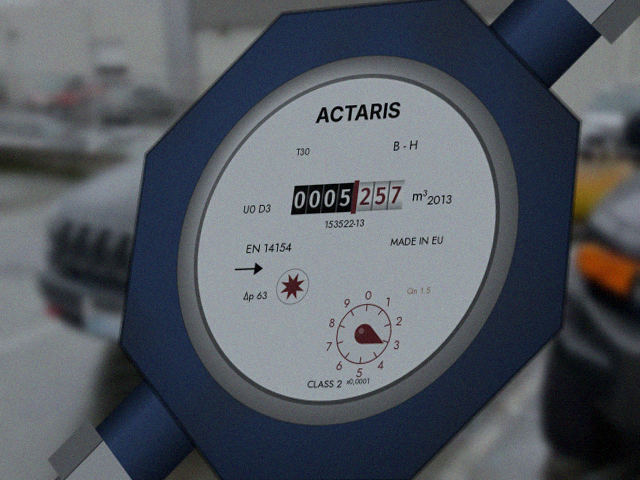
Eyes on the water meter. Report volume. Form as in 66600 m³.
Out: 5.2573 m³
